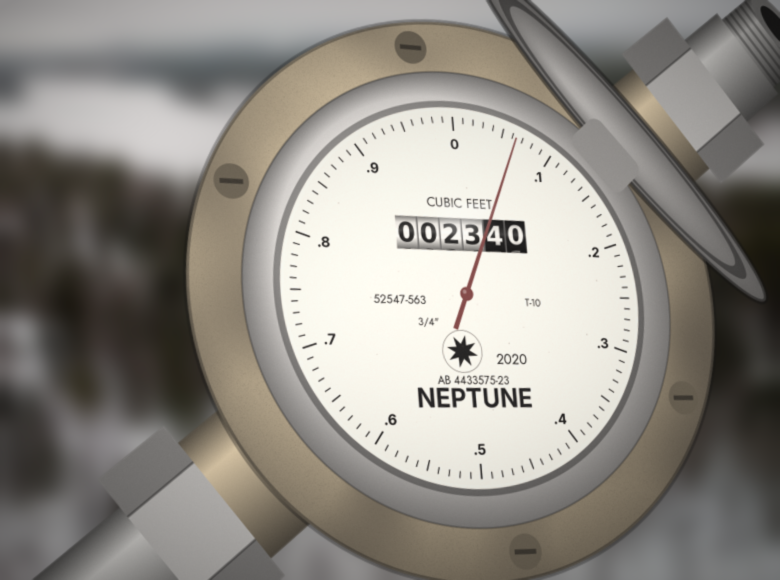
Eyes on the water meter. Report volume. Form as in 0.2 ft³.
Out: 2340.06 ft³
